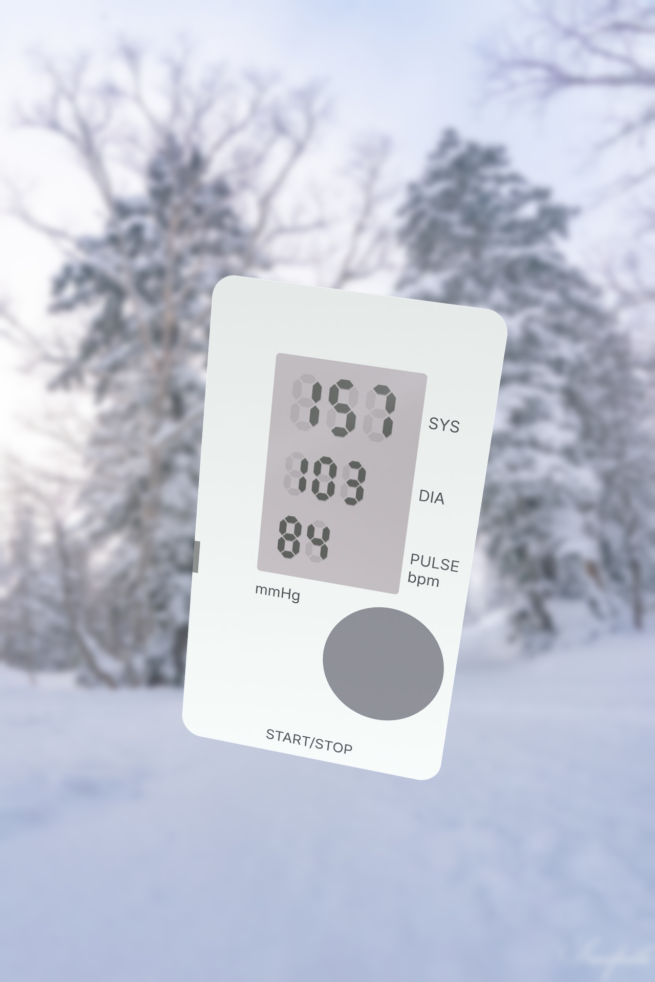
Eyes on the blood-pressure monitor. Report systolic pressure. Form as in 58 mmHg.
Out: 157 mmHg
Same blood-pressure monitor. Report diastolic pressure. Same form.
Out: 103 mmHg
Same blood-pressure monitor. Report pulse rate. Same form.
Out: 84 bpm
